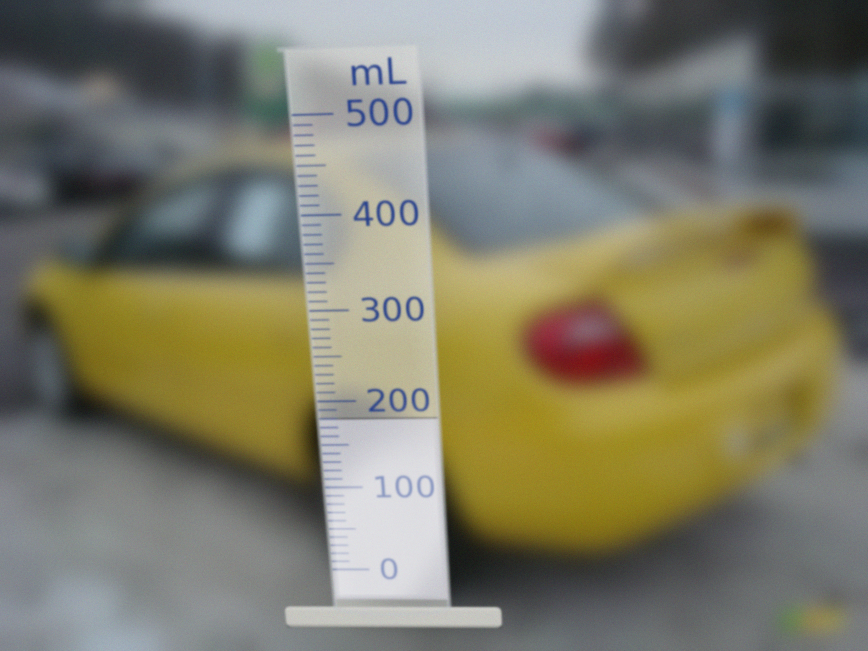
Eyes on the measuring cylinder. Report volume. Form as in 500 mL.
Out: 180 mL
